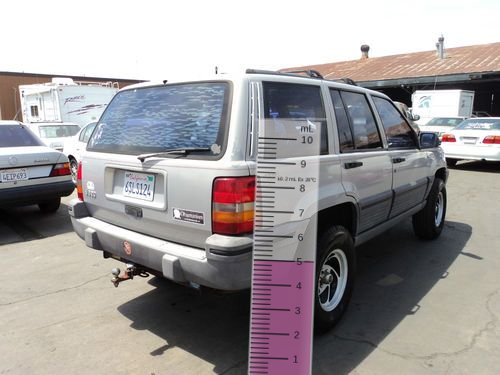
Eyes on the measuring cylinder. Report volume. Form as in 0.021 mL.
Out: 5 mL
